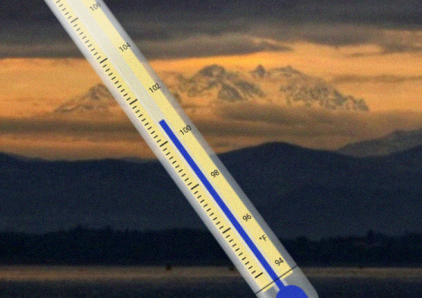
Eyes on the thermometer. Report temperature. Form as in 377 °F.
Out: 100.8 °F
